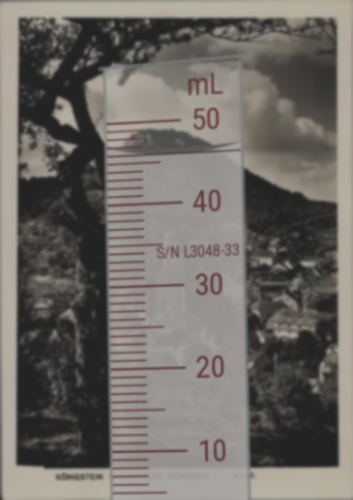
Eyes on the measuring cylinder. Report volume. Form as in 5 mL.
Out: 46 mL
